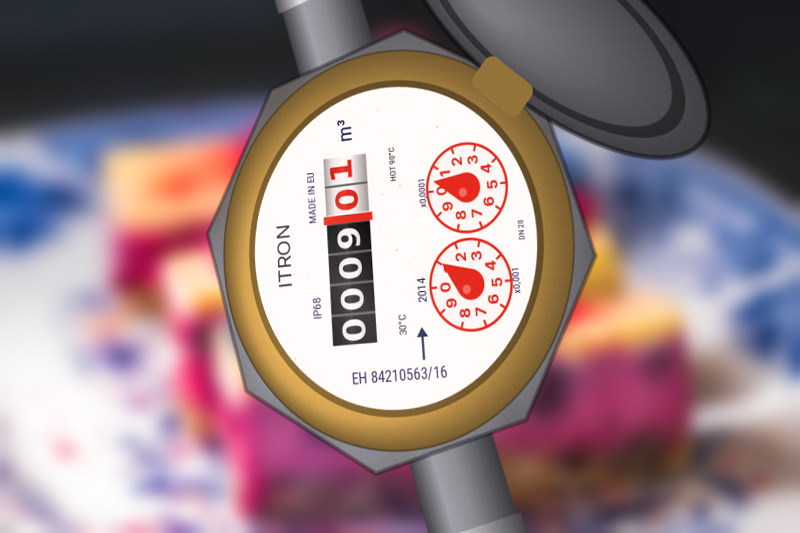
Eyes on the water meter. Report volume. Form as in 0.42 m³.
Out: 9.0110 m³
